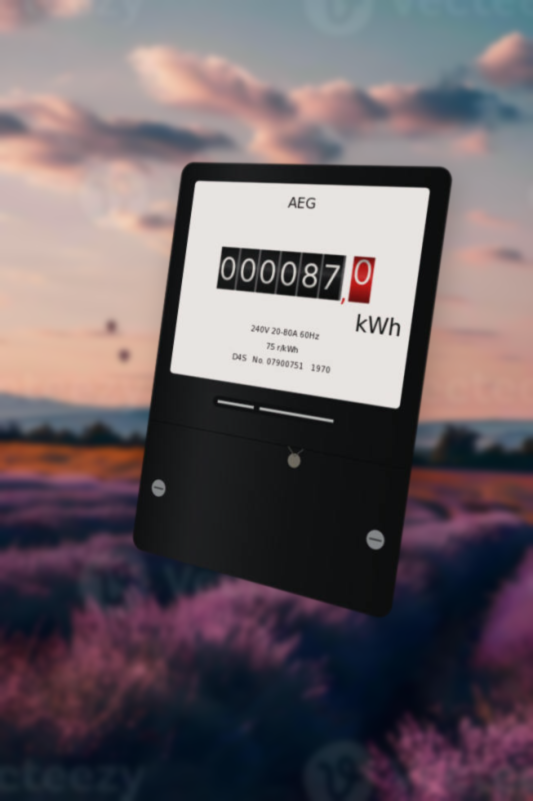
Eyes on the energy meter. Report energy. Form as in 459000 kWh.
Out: 87.0 kWh
